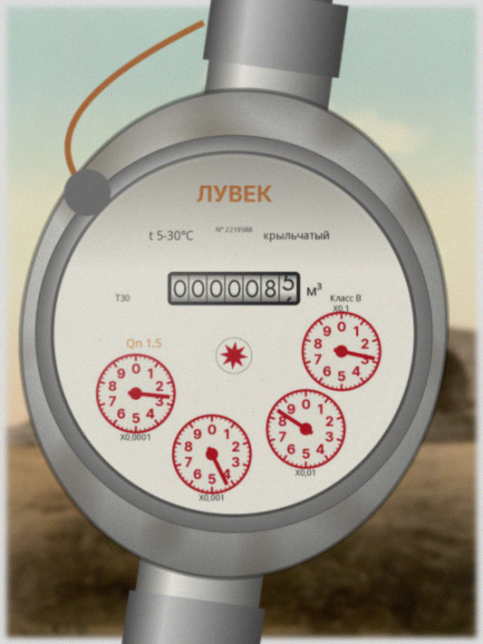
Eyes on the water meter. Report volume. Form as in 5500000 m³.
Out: 85.2842 m³
